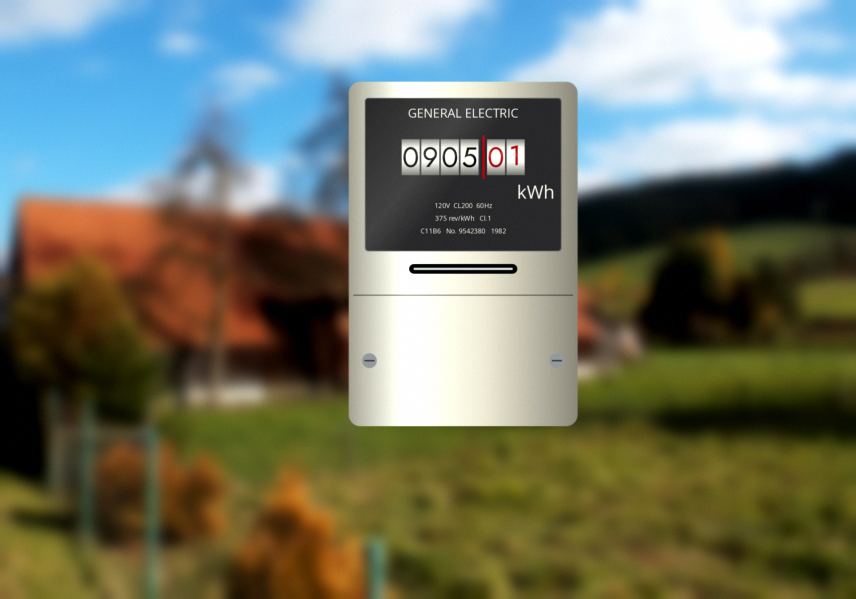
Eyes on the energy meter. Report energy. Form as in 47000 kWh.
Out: 905.01 kWh
